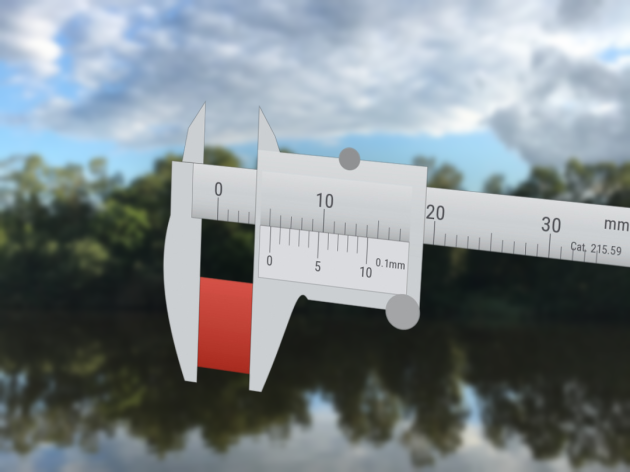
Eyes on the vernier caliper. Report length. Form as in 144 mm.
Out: 5.1 mm
